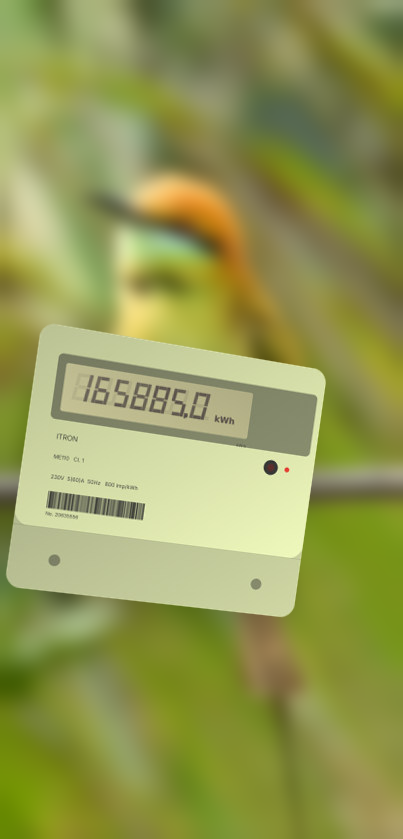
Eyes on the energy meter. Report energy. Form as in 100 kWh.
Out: 165885.0 kWh
